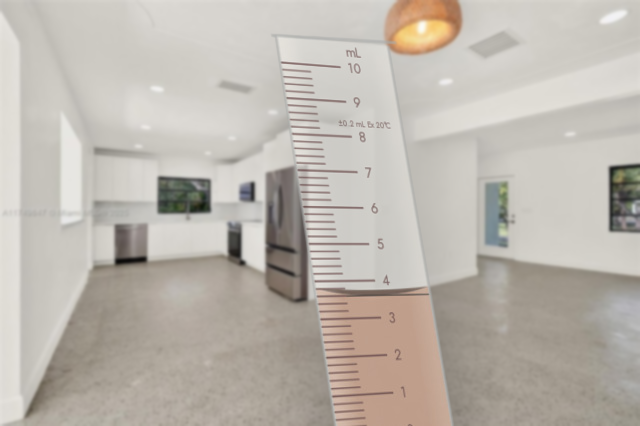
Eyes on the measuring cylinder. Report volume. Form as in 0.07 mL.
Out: 3.6 mL
